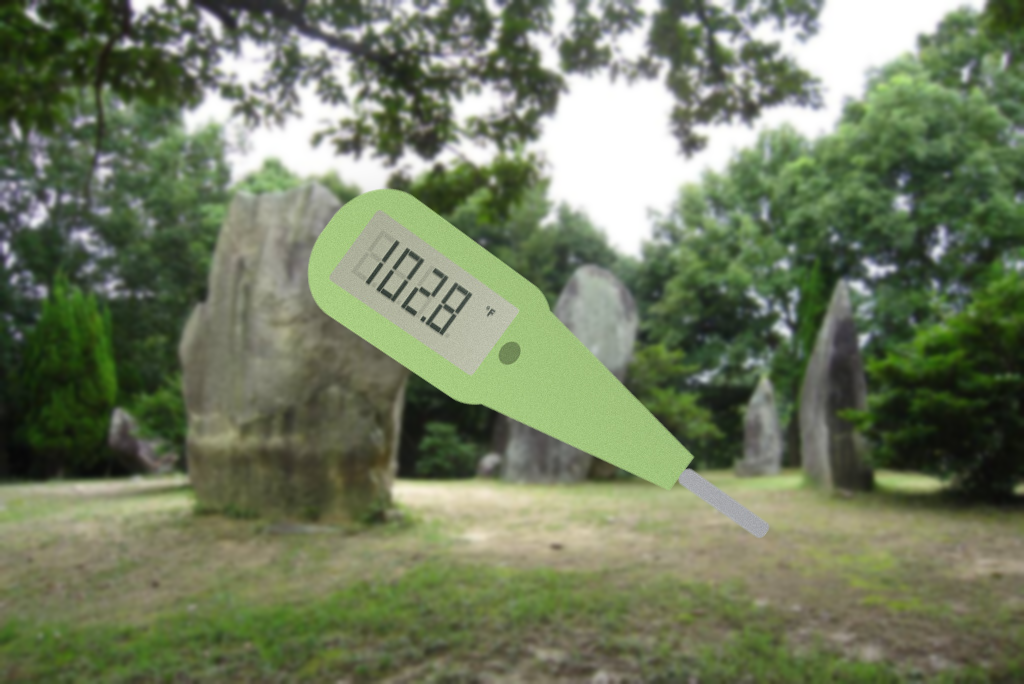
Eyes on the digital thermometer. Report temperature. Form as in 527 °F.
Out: 102.8 °F
